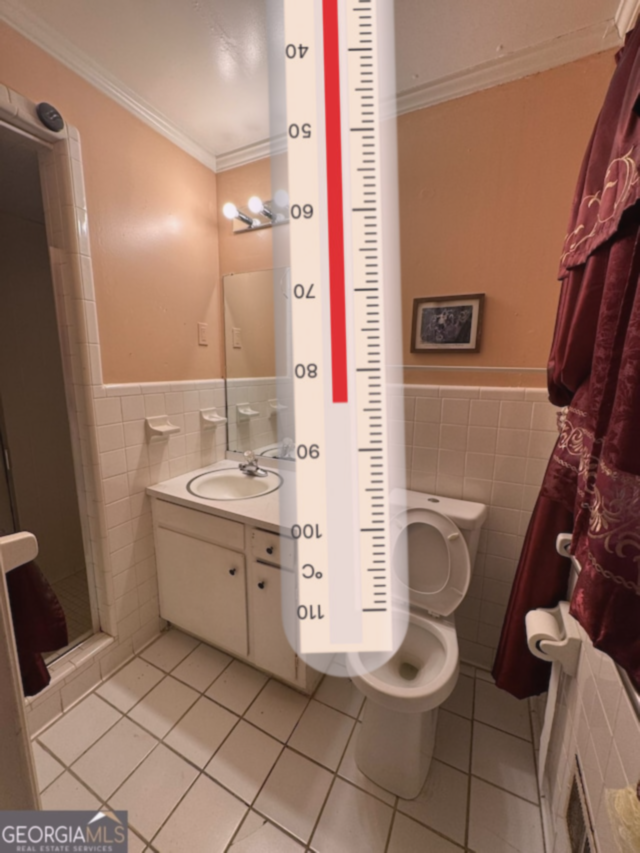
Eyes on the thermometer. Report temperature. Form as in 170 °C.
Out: 84 °C
